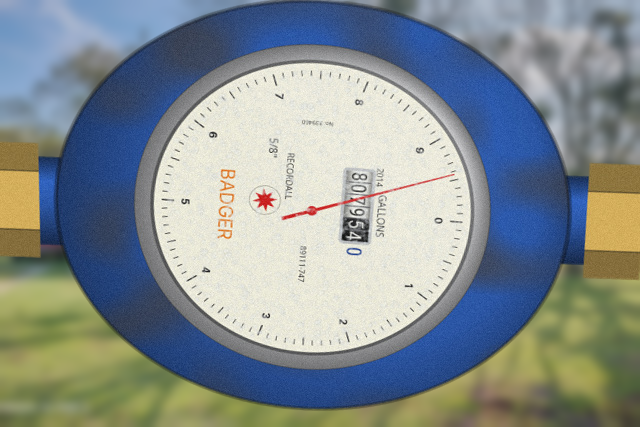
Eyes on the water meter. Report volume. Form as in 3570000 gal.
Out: 8079539.4 gal
